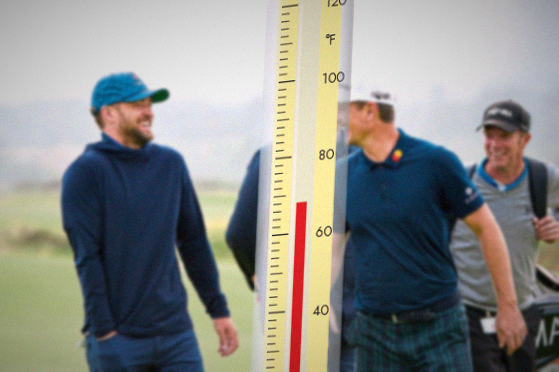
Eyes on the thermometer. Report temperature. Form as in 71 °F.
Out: 68 °F
